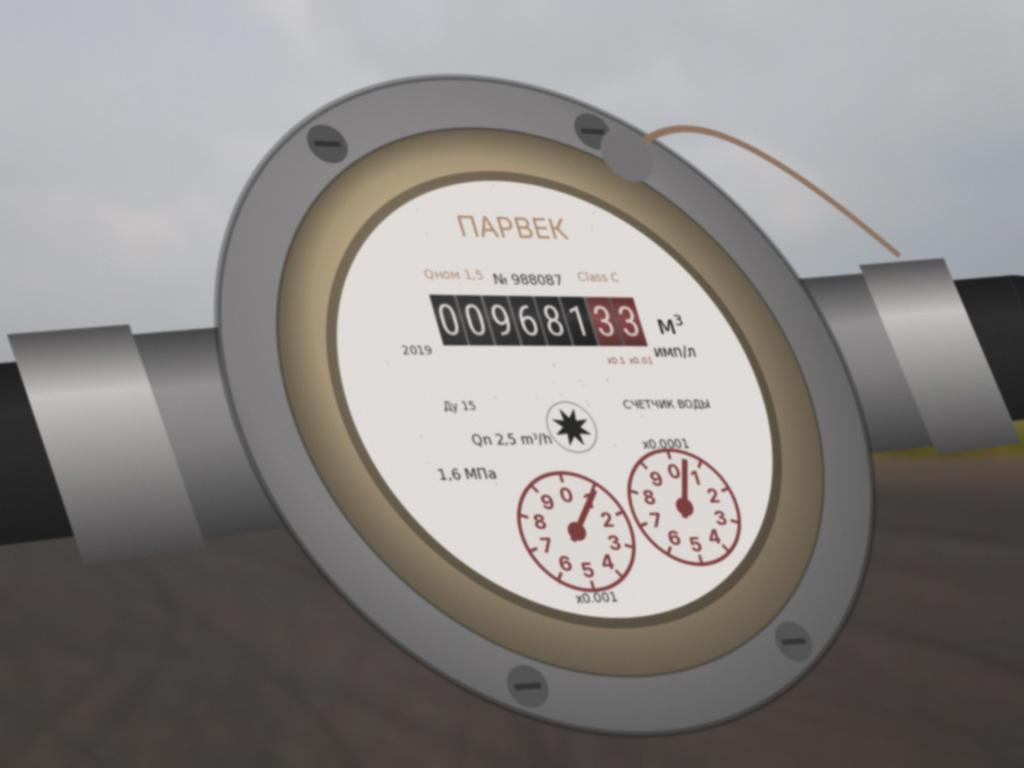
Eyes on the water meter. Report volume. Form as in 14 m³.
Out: 9681.3310 m³
